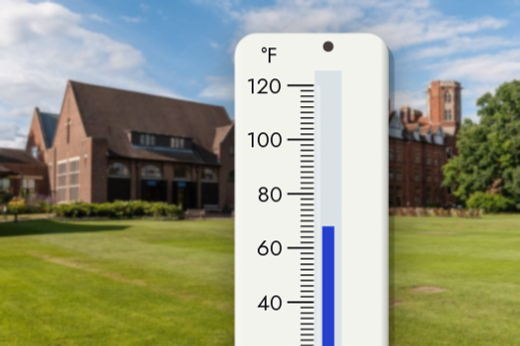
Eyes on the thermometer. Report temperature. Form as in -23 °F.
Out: 68 °F
